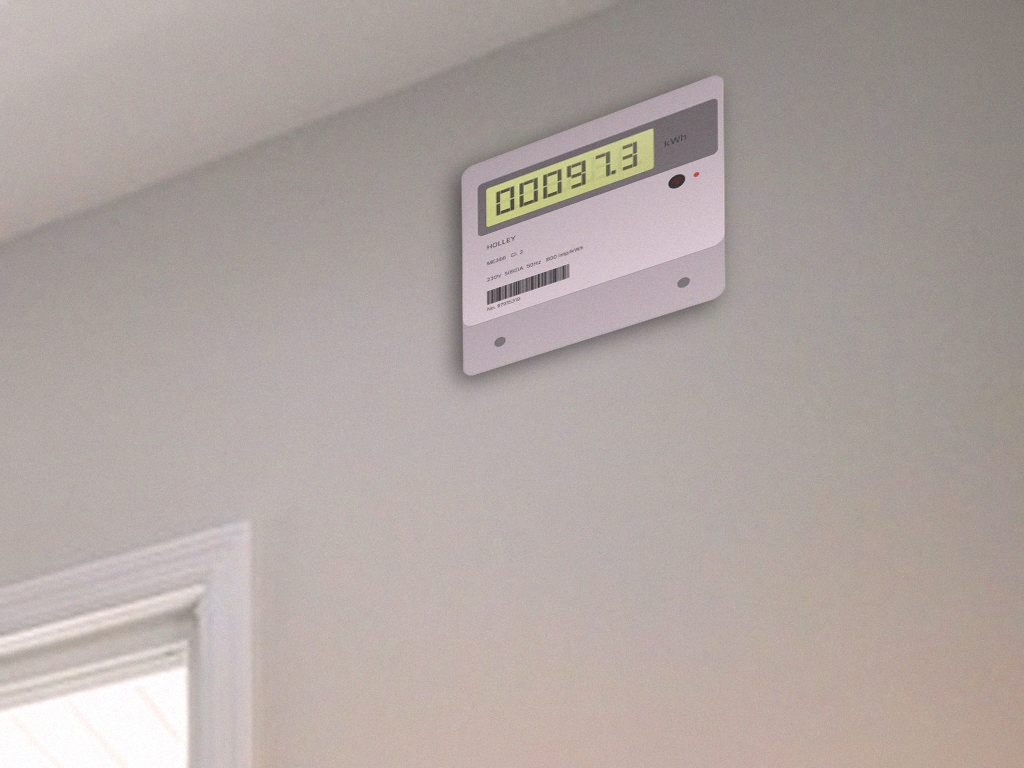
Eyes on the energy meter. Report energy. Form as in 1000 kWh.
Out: 97.3 kWh
